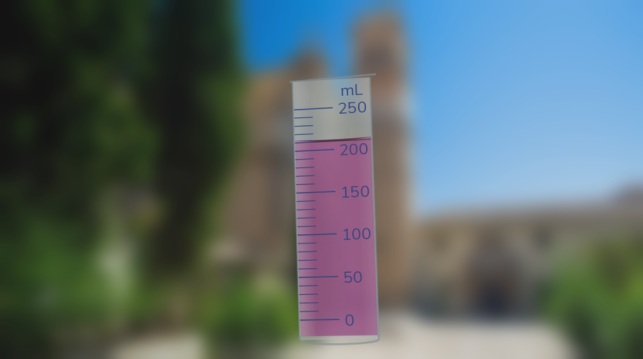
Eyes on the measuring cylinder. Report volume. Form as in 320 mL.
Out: 210 mL
